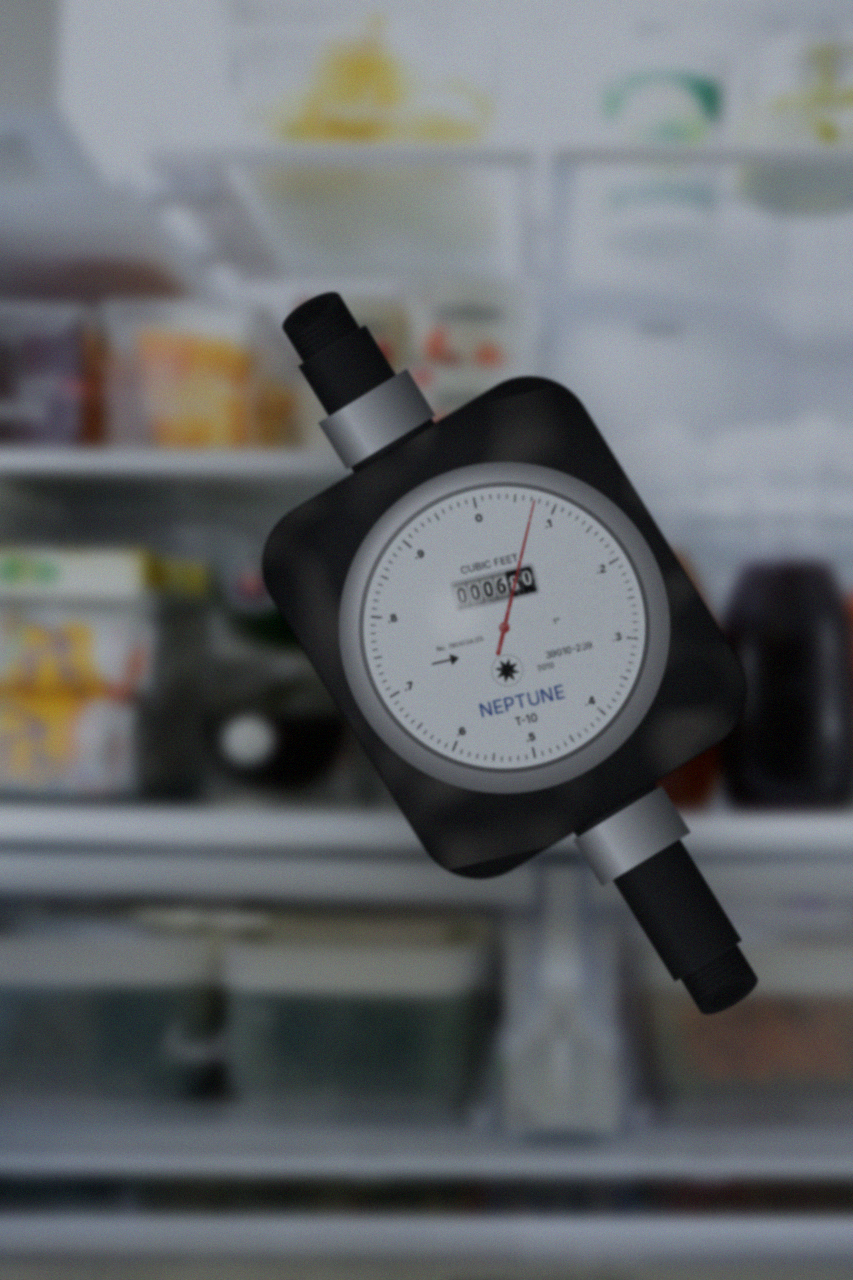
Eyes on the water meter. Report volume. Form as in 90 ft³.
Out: 680.07 ft³
